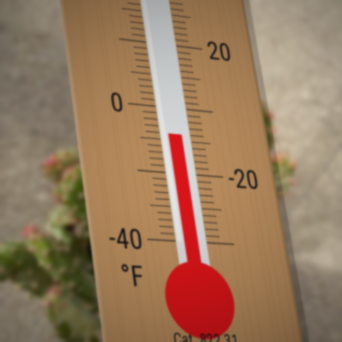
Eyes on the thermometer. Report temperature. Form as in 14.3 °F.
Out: -8 °F
